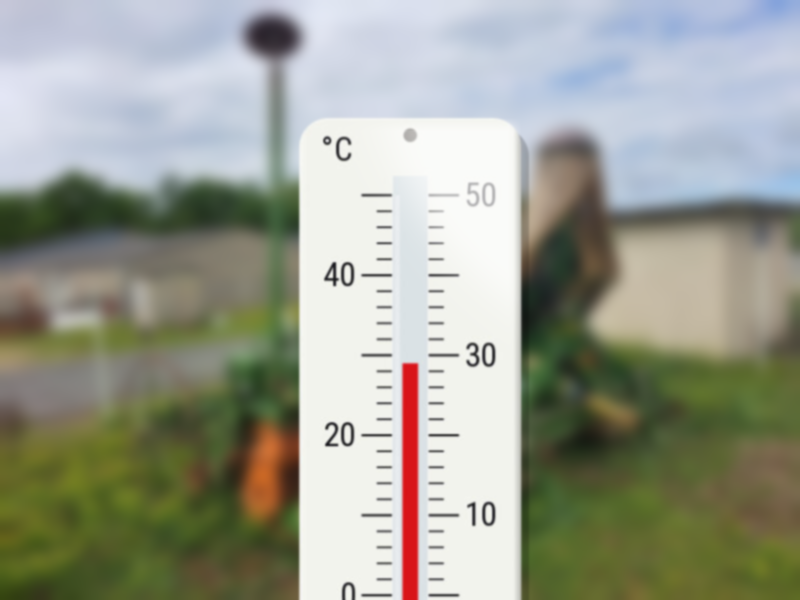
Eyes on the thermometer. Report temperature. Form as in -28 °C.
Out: 29 °C
